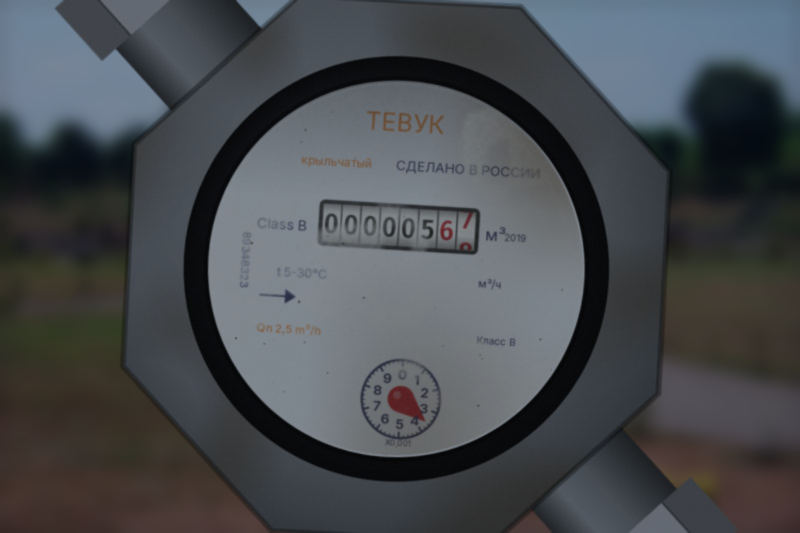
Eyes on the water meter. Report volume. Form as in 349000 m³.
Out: 5.673 m³
